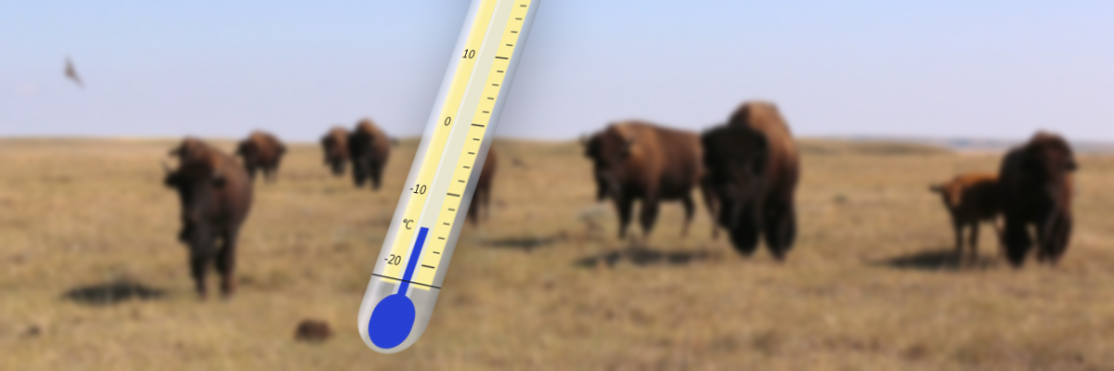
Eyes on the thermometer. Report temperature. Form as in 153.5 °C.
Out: -15 °C
